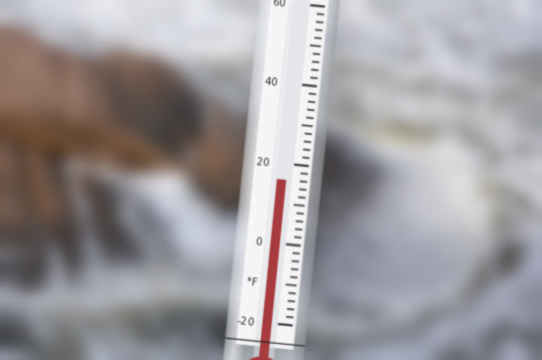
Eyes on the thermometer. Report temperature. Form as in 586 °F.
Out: 16 °F
